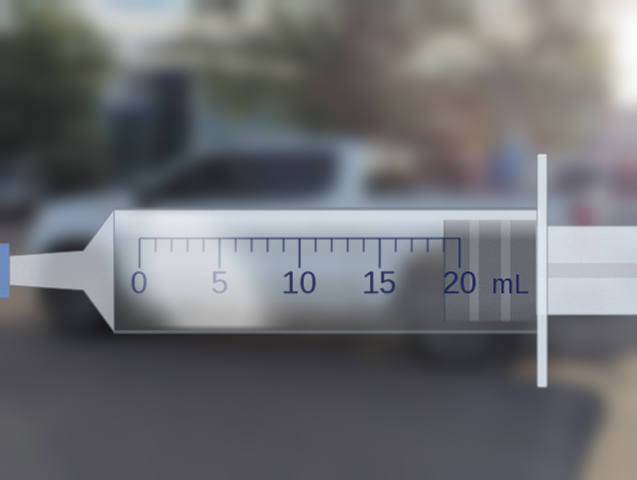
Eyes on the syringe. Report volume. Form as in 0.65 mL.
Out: 19 mL
